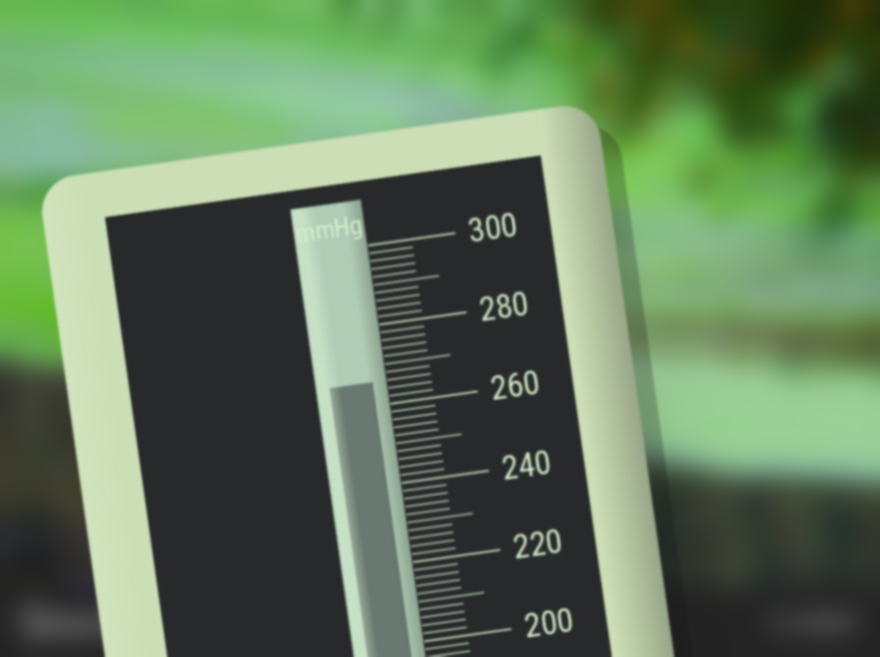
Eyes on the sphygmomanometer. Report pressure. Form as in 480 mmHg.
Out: 266 mmHg
